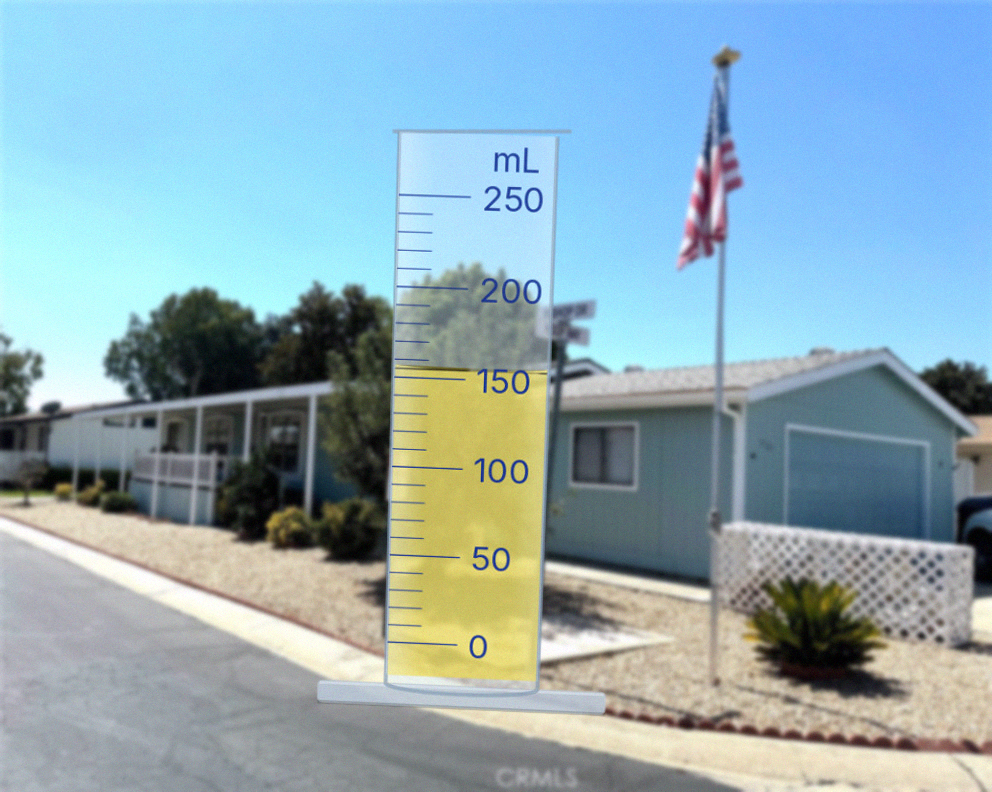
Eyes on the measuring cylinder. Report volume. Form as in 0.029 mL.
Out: 155 mL
